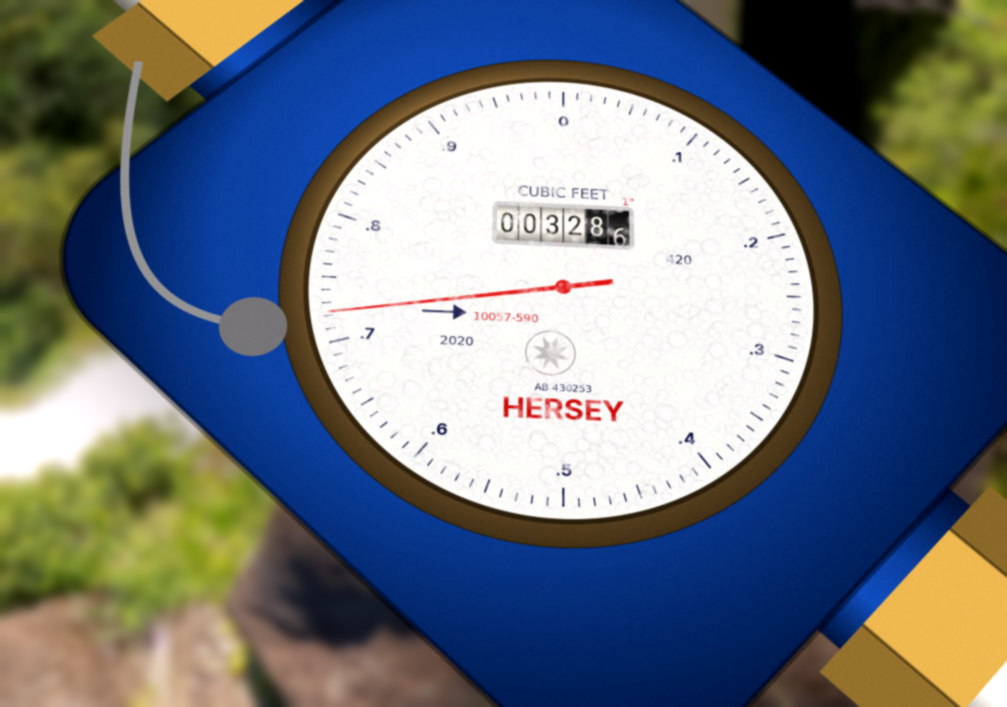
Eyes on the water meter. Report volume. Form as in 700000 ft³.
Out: 3285.72 ft³
